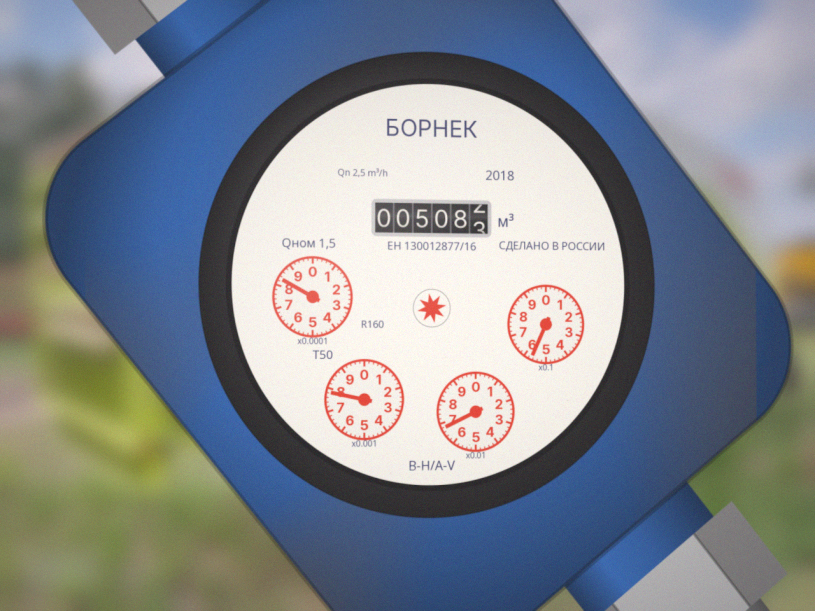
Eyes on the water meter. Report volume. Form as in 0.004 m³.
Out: 5082.5678 m³
